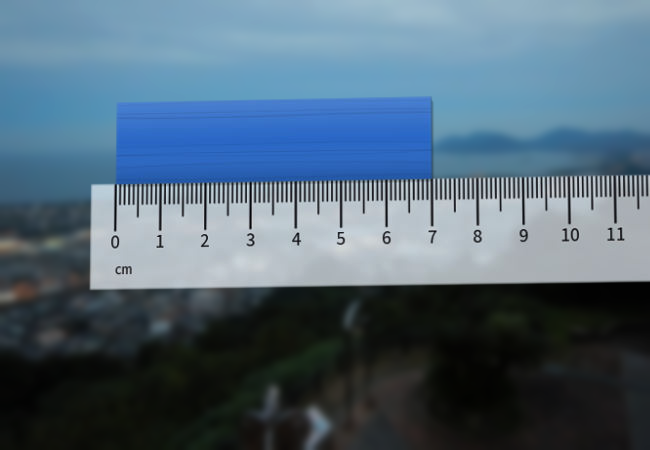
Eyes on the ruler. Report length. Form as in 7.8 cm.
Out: 7 cm
